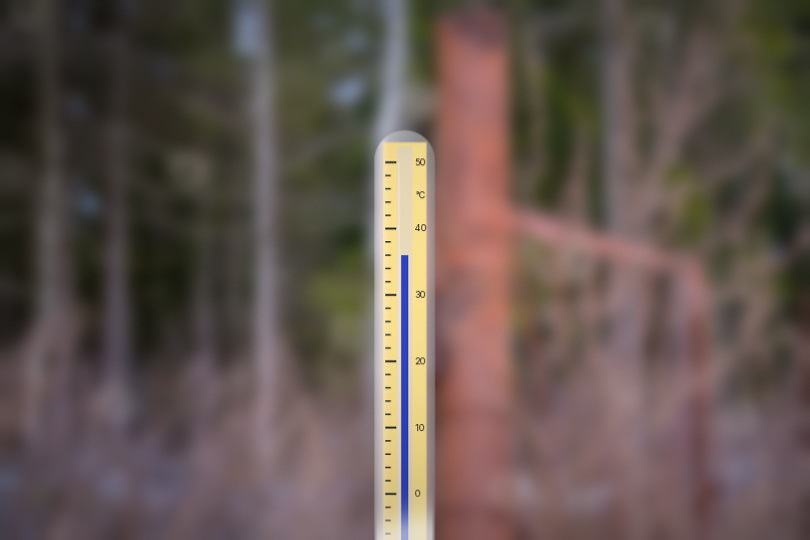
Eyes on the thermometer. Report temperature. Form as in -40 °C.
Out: 36 °C
